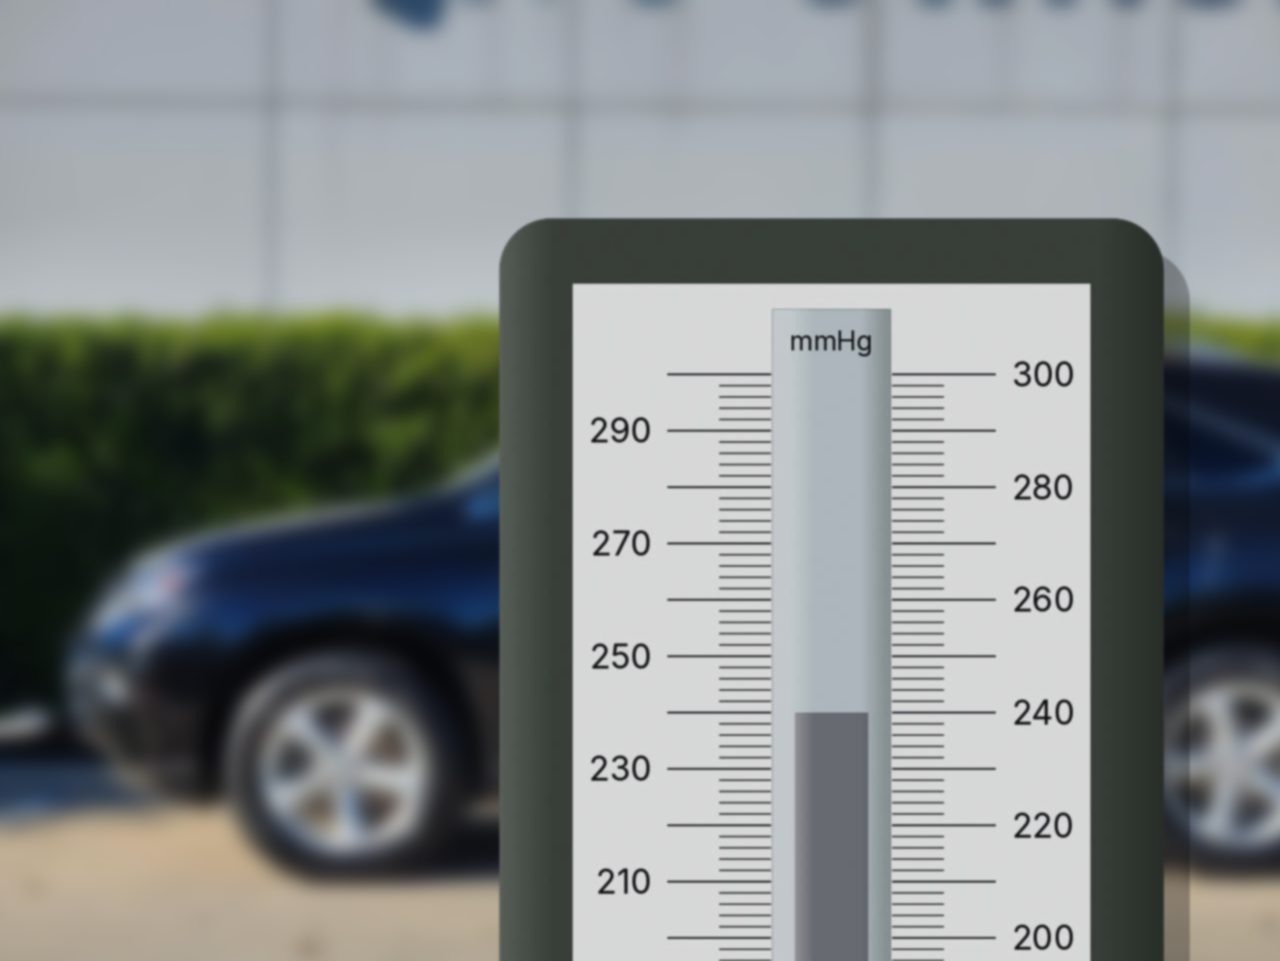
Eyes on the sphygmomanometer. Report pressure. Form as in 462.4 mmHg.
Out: 240 mmHg
